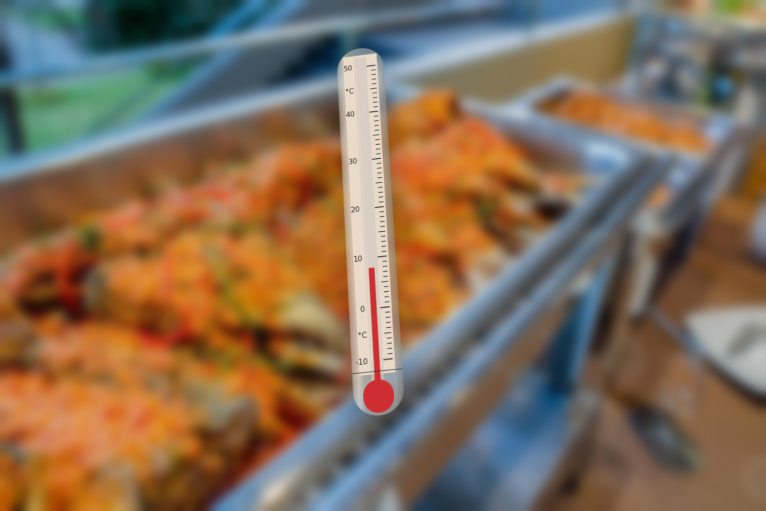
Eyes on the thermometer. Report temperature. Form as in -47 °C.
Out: 8 °C
